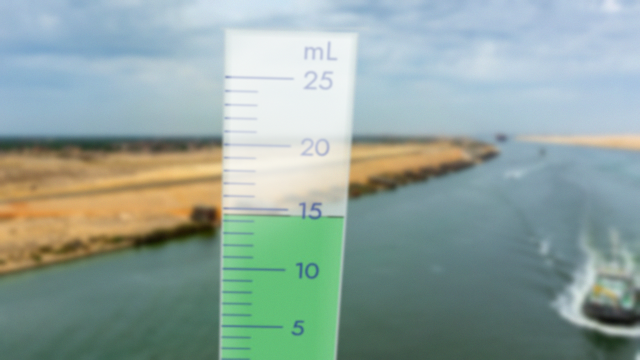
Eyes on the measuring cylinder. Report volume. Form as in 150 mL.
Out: 14.5 mL
